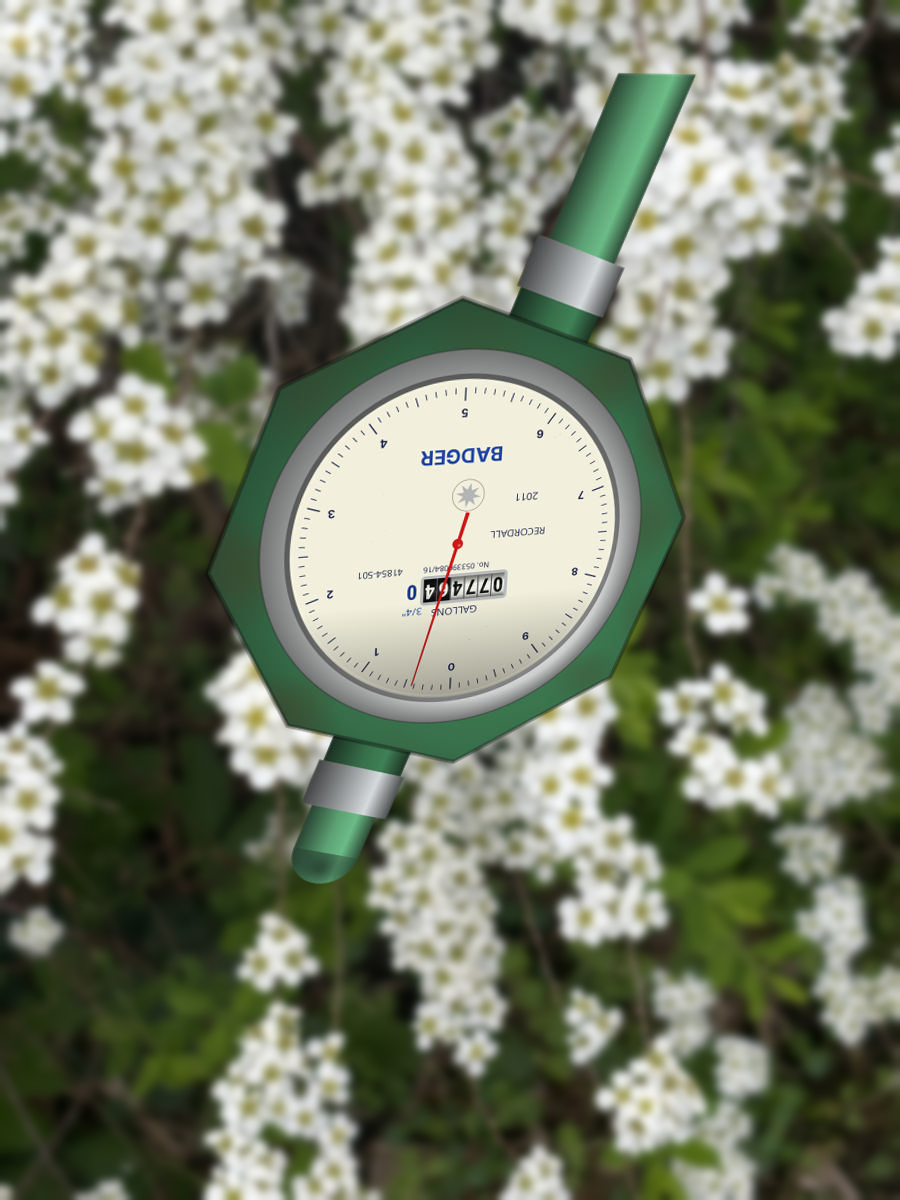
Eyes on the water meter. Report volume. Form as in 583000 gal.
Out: 774640.4 gal
